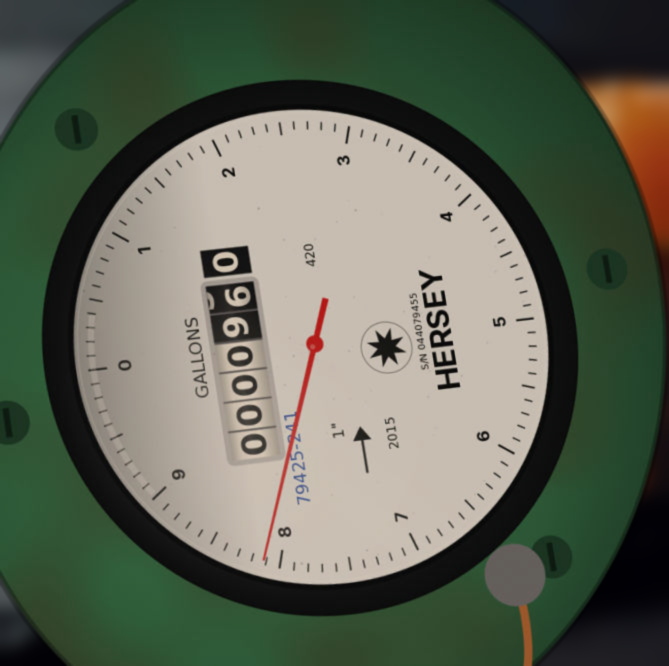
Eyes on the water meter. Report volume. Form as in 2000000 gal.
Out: 958.1 gal
